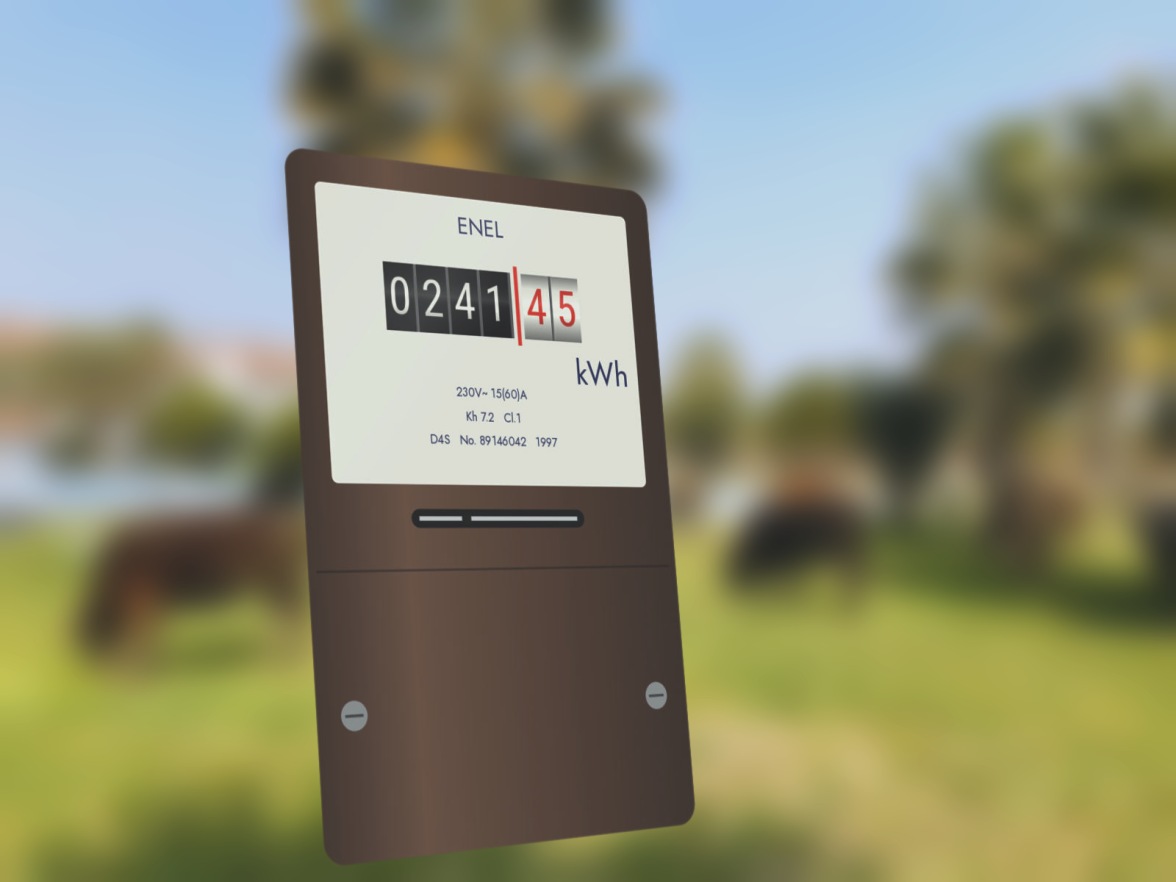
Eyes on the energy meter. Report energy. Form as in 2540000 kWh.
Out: 241.45 kWh
